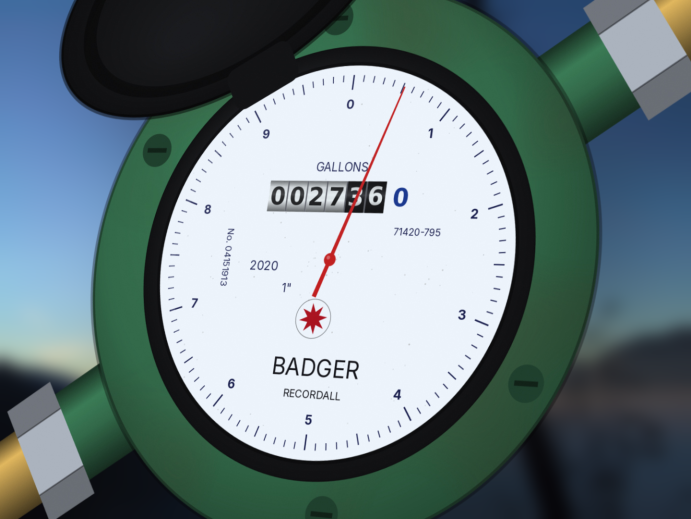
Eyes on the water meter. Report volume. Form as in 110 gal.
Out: 27360.5 gal
